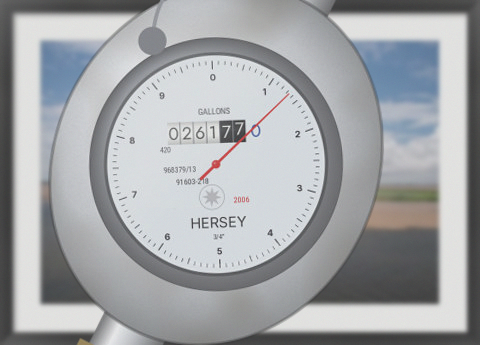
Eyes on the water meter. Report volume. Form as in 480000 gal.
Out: 261771.3 gal
